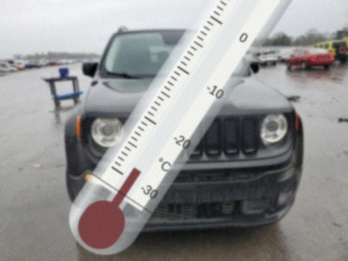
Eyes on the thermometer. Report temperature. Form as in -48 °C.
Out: -28 °C
